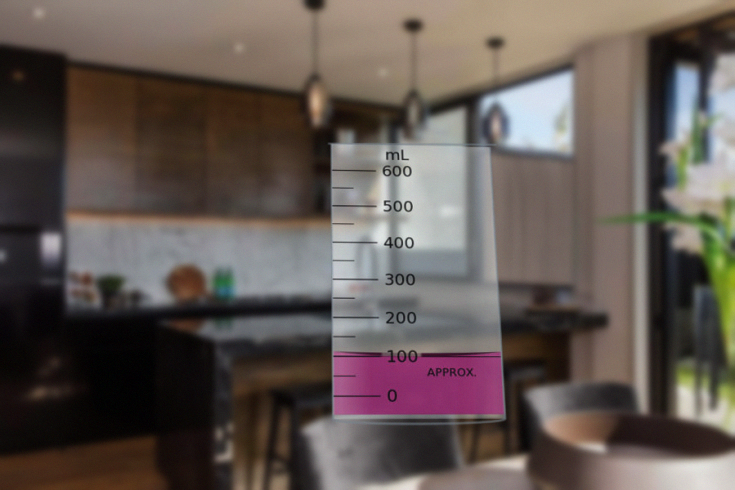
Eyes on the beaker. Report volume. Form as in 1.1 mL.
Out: 100 mL
